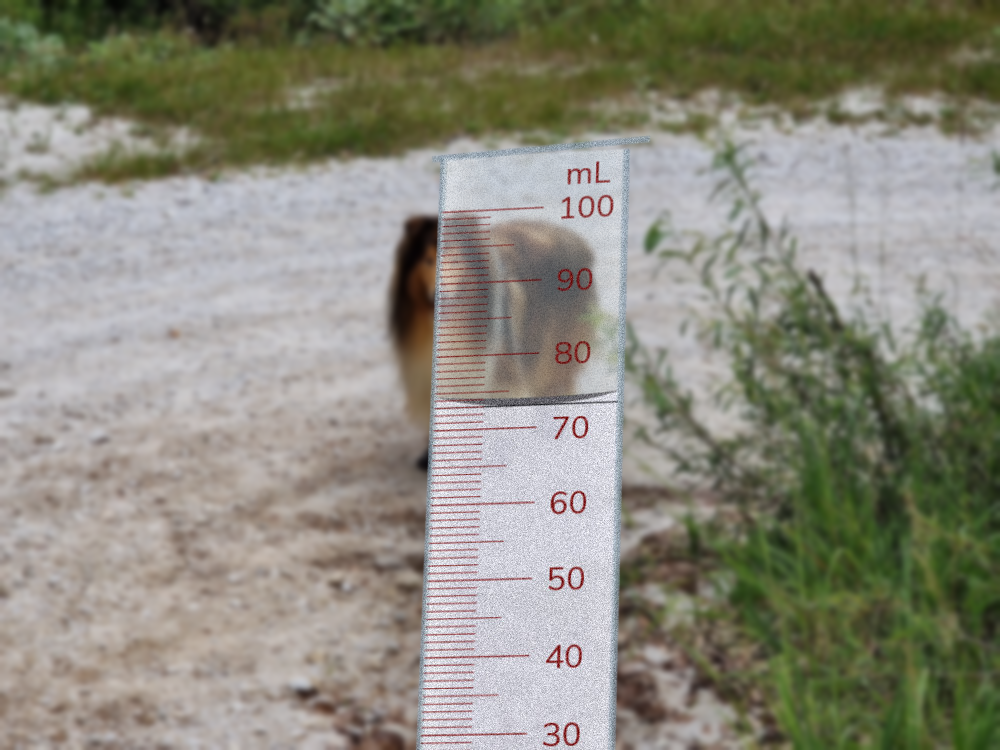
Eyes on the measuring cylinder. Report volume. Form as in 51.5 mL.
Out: 73 mL
